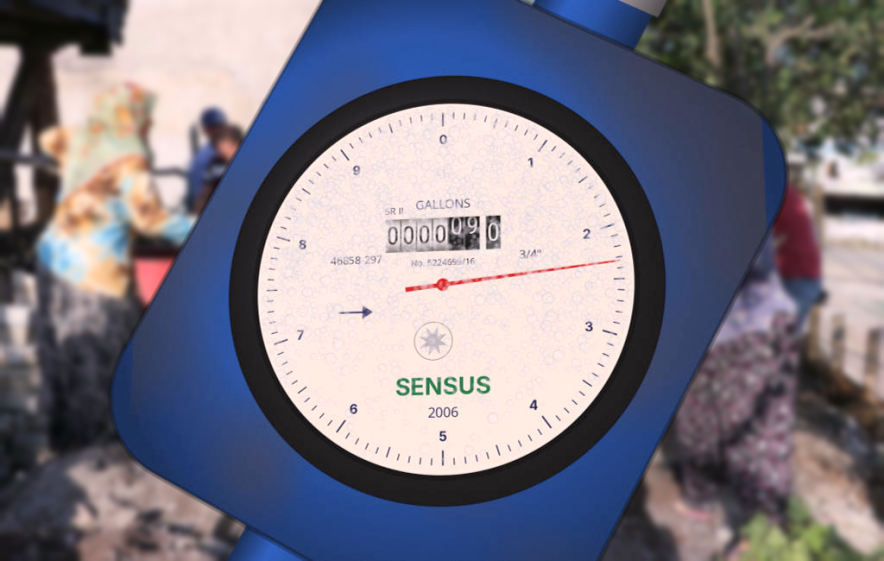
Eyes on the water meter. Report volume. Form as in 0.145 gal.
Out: 92.3 gal
